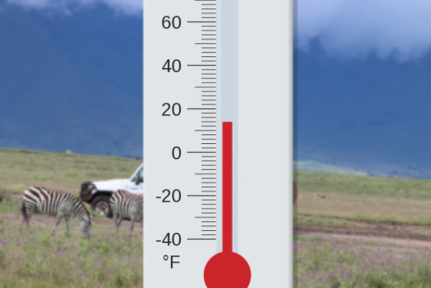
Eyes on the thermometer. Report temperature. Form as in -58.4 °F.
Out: 14 °F
